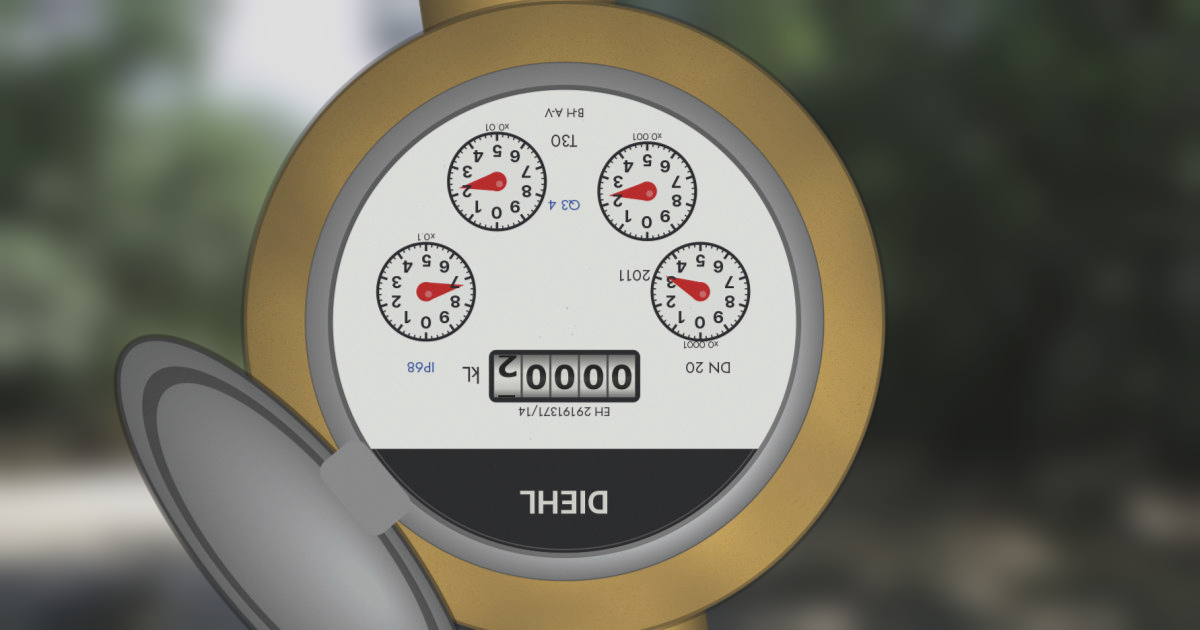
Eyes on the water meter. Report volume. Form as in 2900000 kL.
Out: 1.7223 kL
